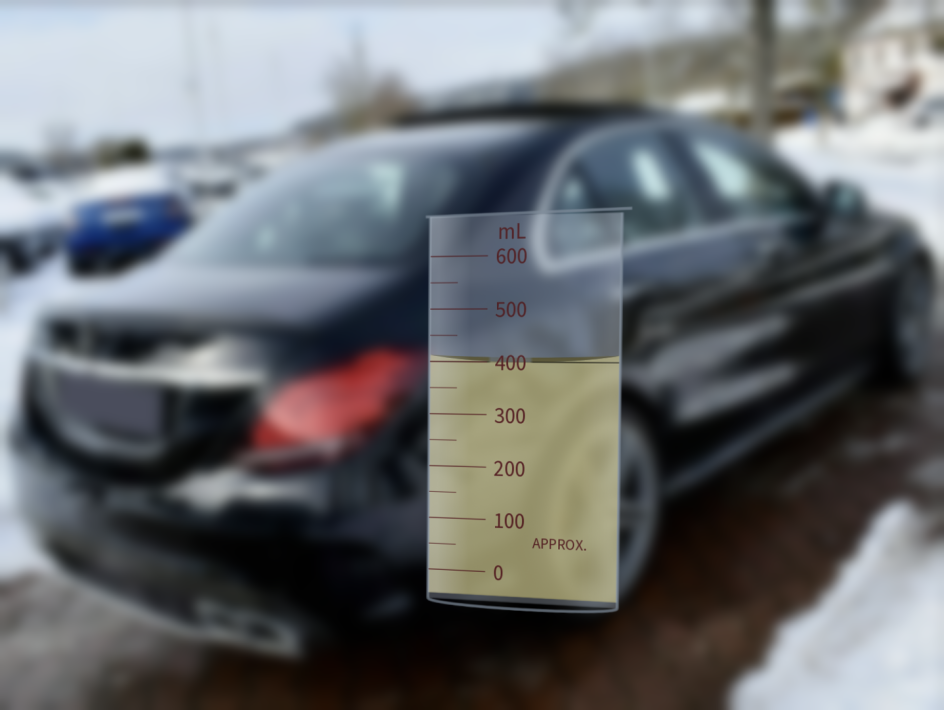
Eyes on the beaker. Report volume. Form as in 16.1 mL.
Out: 400 mL
